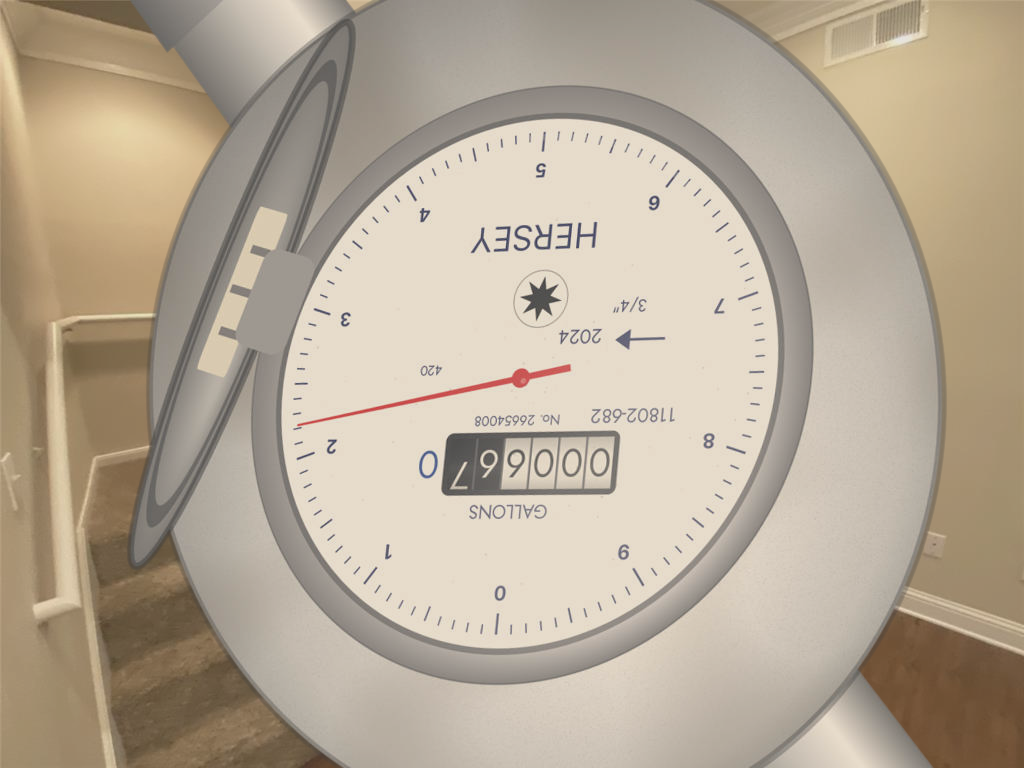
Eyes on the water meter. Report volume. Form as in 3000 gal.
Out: 6672.2 gal
